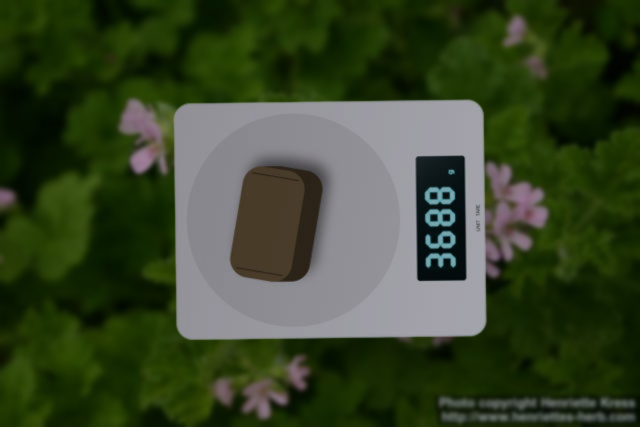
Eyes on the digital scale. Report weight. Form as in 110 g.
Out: 3688 g
